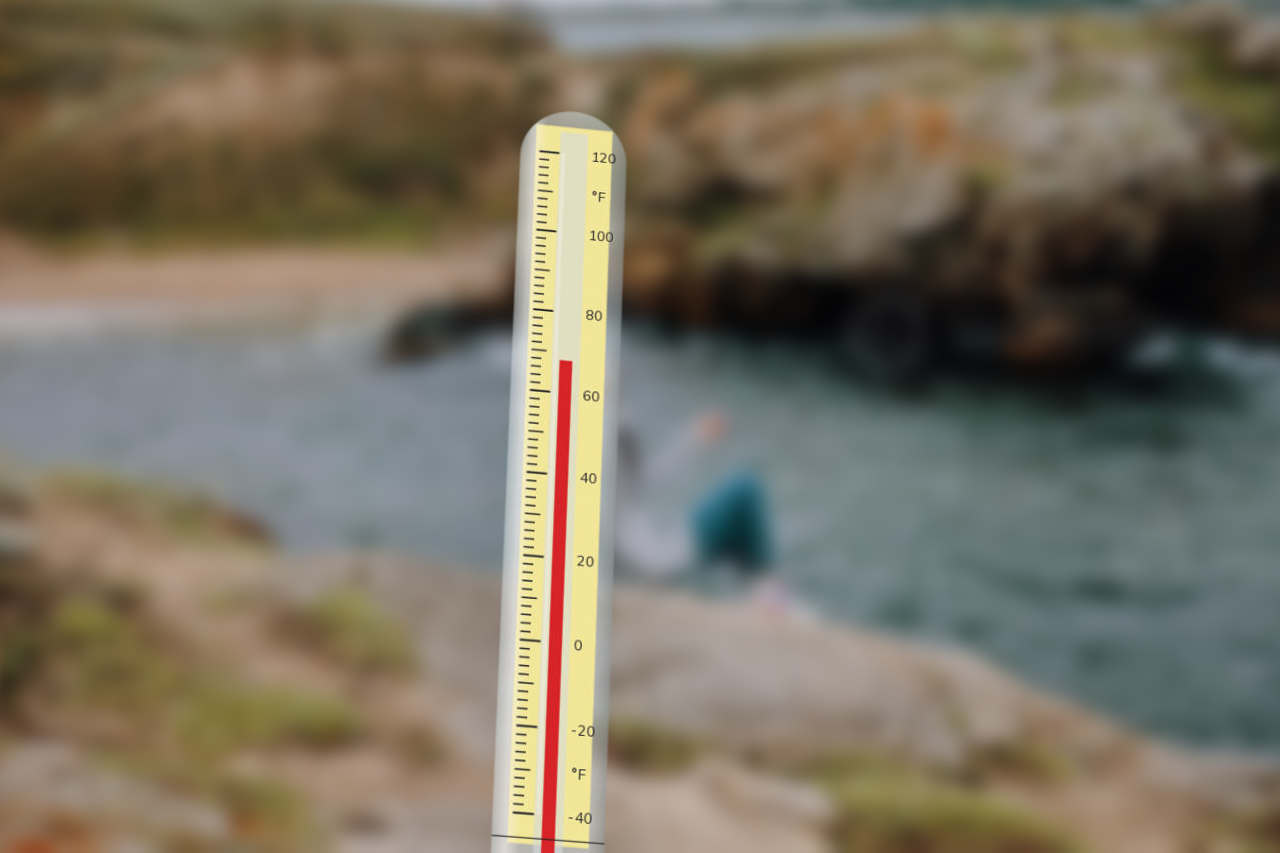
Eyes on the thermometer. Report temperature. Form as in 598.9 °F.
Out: 68 °F
